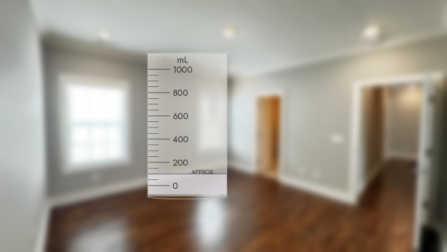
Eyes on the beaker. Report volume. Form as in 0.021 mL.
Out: 100 mL
